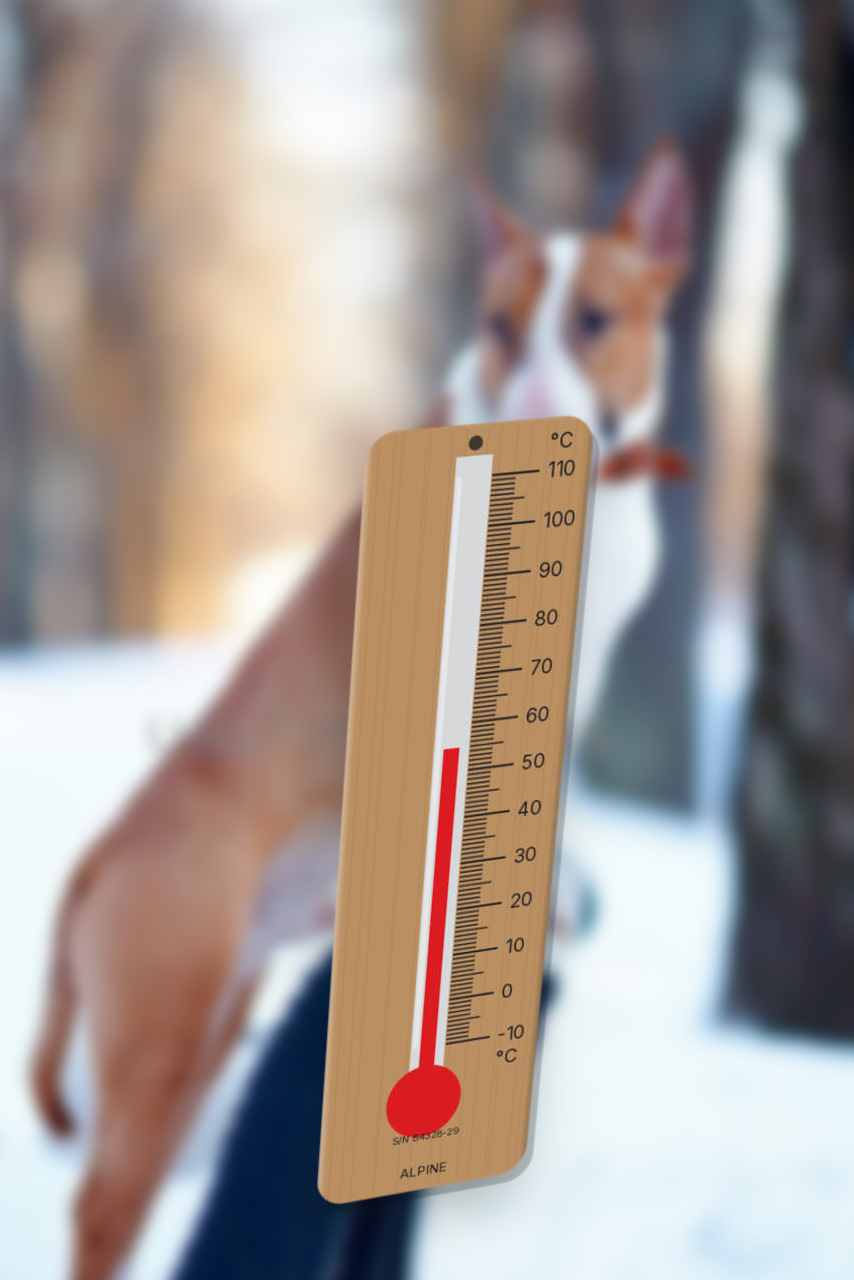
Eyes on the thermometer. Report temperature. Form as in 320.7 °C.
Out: 55 °C
